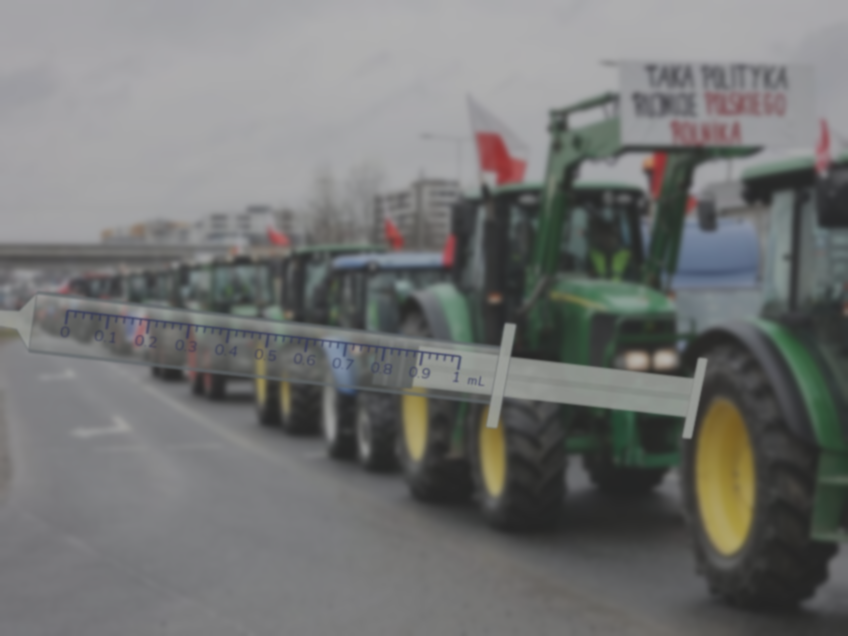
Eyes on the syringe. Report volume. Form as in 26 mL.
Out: 0.78 mL
